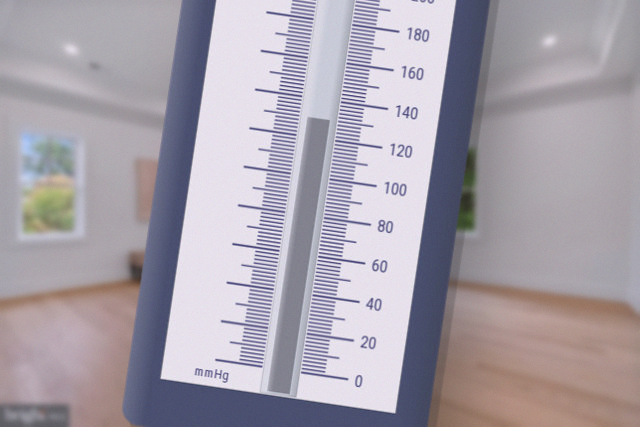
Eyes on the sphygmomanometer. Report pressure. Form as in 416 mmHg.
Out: 130 mmHg
